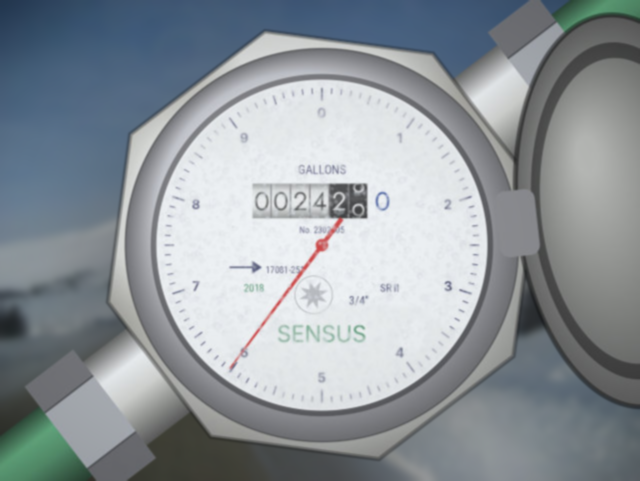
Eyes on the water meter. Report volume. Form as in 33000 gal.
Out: 24286.0 gal
